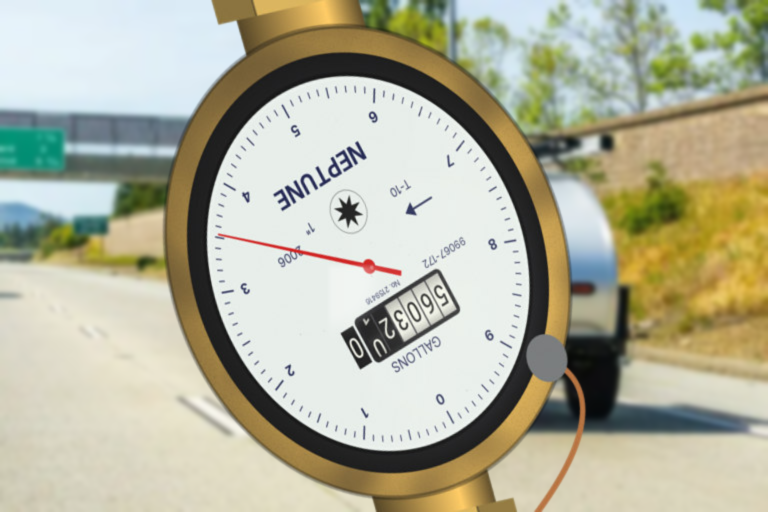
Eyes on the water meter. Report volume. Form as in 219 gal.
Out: 5603203.5 gal
